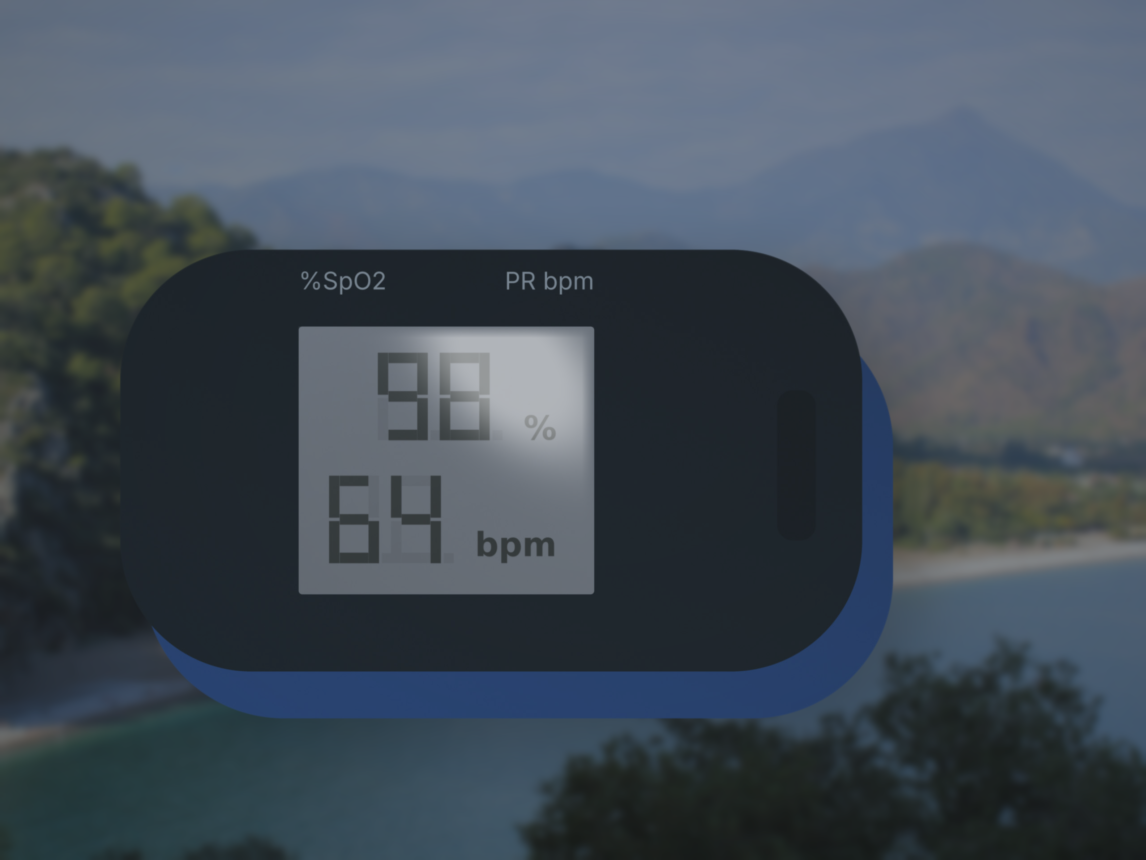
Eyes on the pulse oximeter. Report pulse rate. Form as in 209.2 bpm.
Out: 64 bpm
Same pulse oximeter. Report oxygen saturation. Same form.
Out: 98 %
